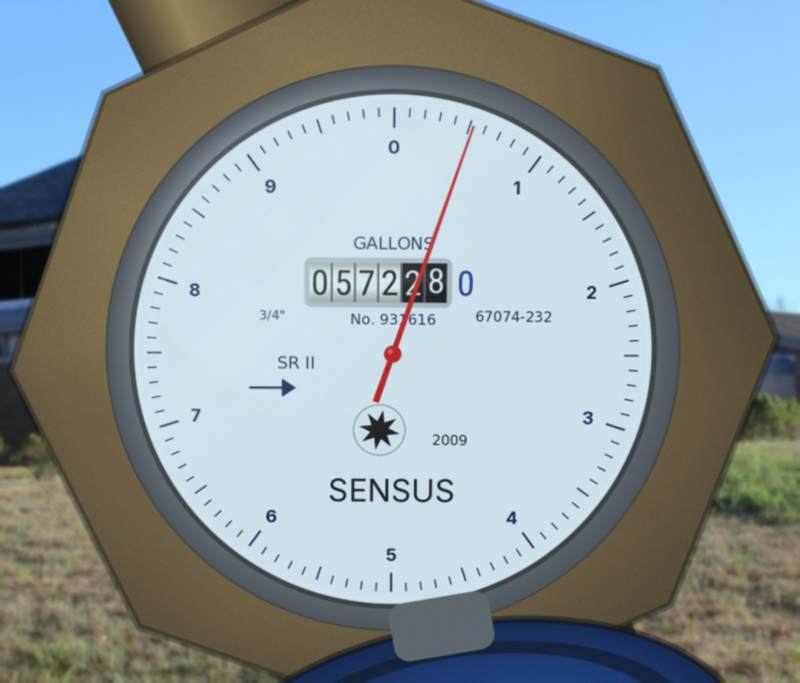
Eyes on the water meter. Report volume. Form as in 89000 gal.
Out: 572280.5 gal
